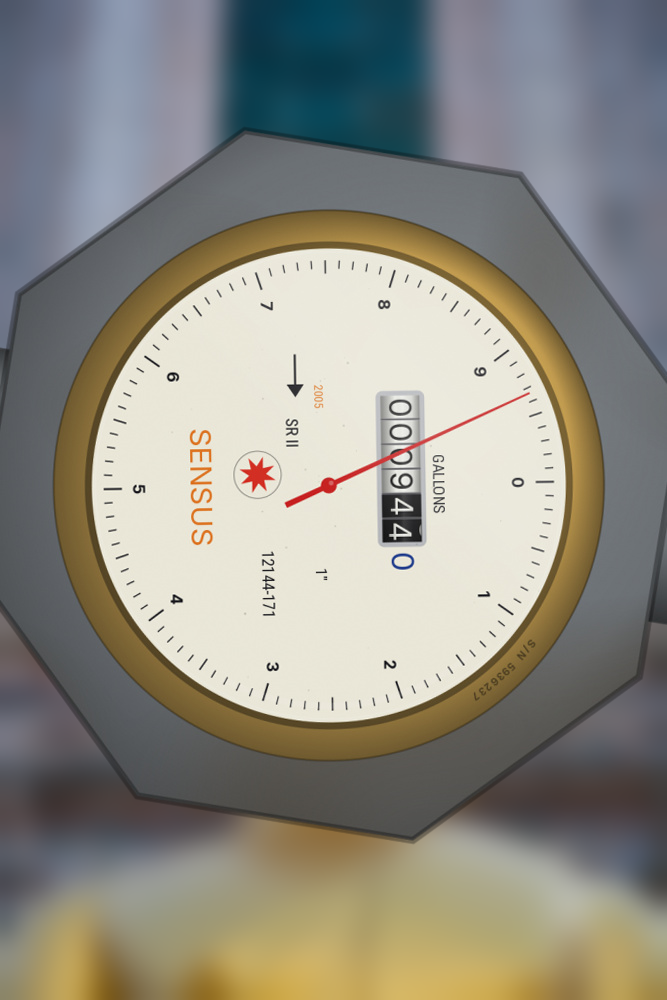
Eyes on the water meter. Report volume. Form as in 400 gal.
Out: 9439.3 gal
